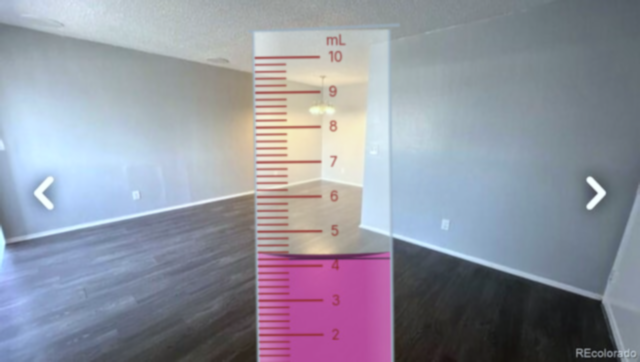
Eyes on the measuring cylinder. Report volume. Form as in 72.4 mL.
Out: 4.2 mL
